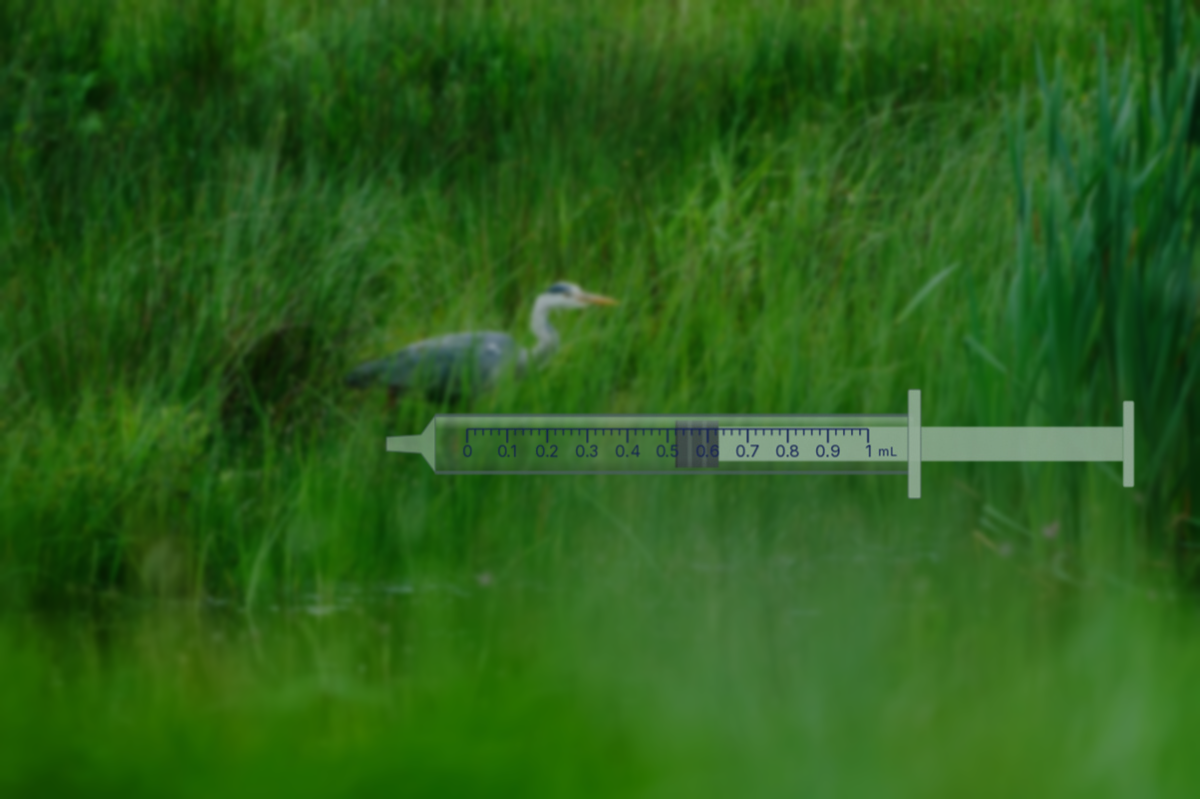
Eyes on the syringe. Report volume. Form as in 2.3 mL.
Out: 0.52 mL
